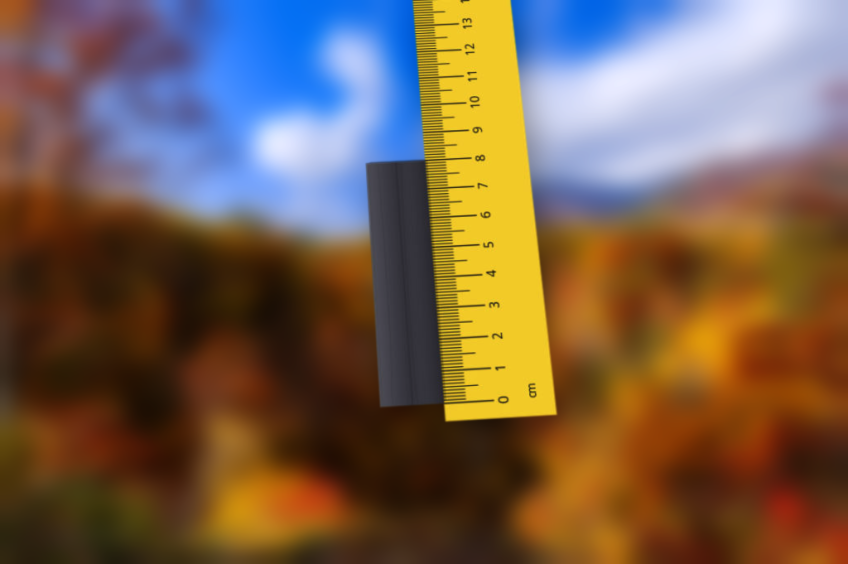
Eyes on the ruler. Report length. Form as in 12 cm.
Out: 8 cm
